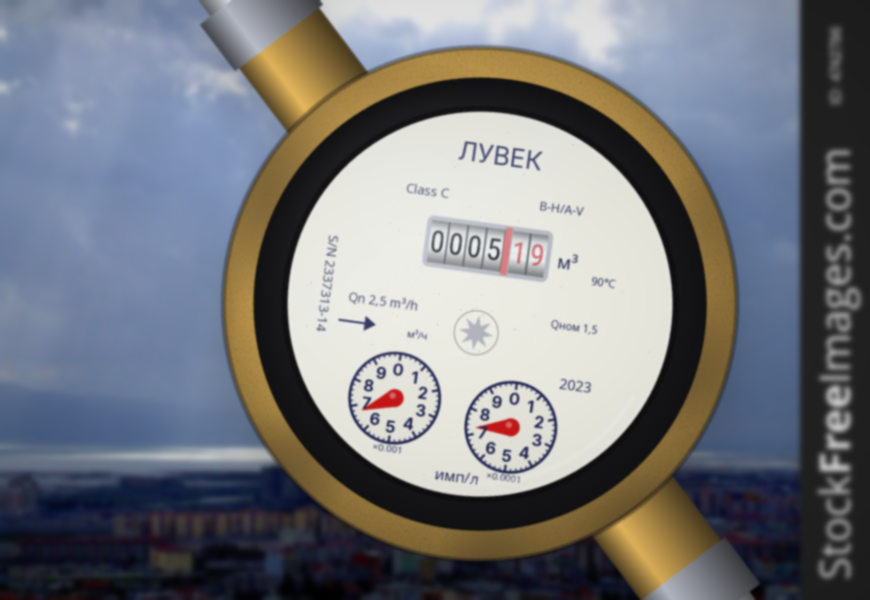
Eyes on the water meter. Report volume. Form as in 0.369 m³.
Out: 5.1967 m³
